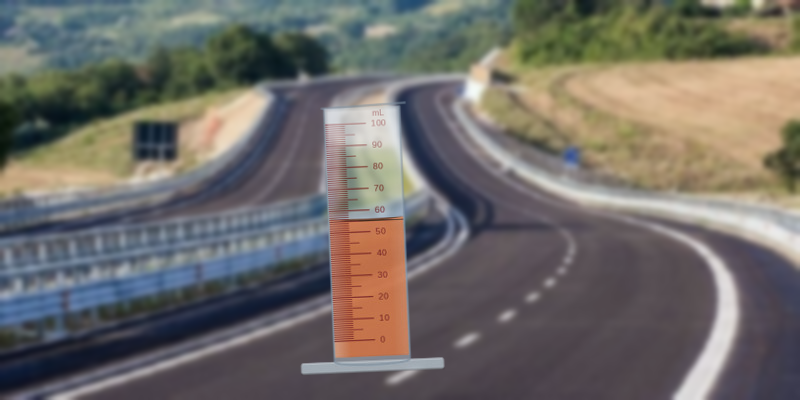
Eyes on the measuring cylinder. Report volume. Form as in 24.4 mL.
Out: 55 mL
